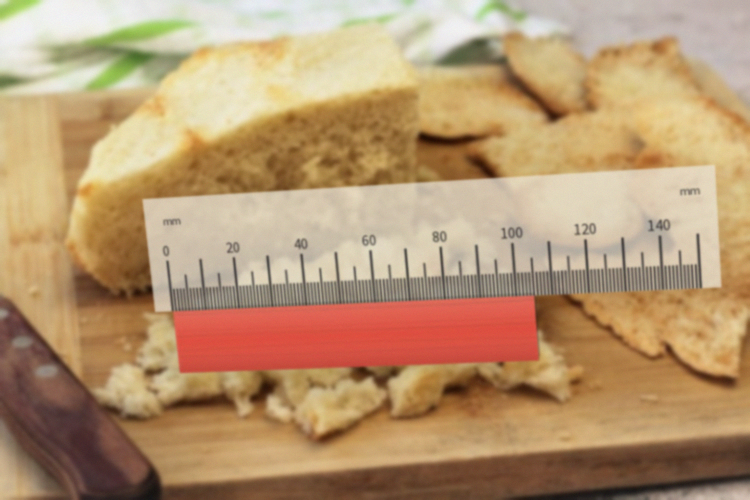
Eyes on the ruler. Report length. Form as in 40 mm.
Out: 105 mm
